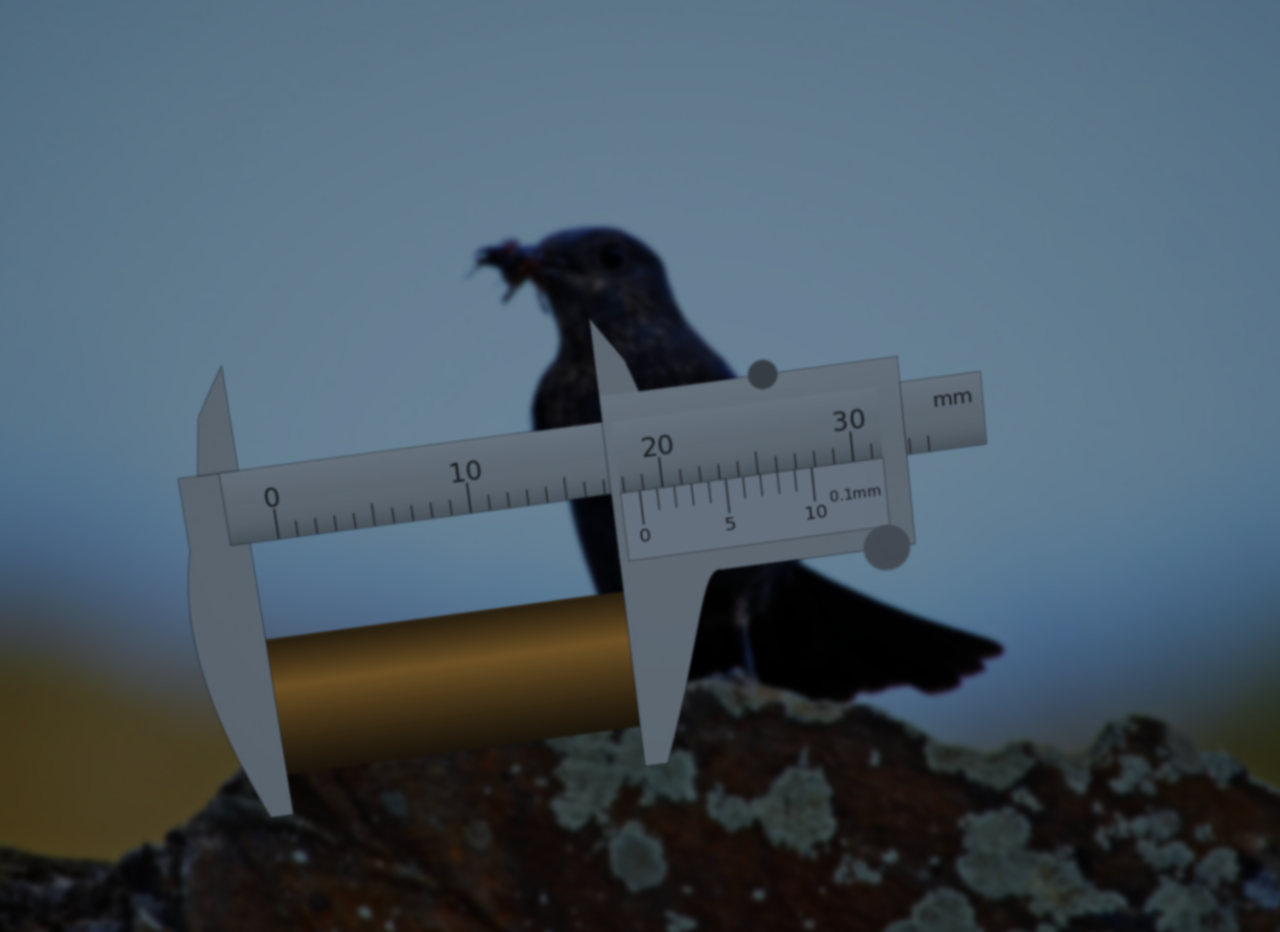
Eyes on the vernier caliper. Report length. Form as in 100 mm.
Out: 18.8 mm
